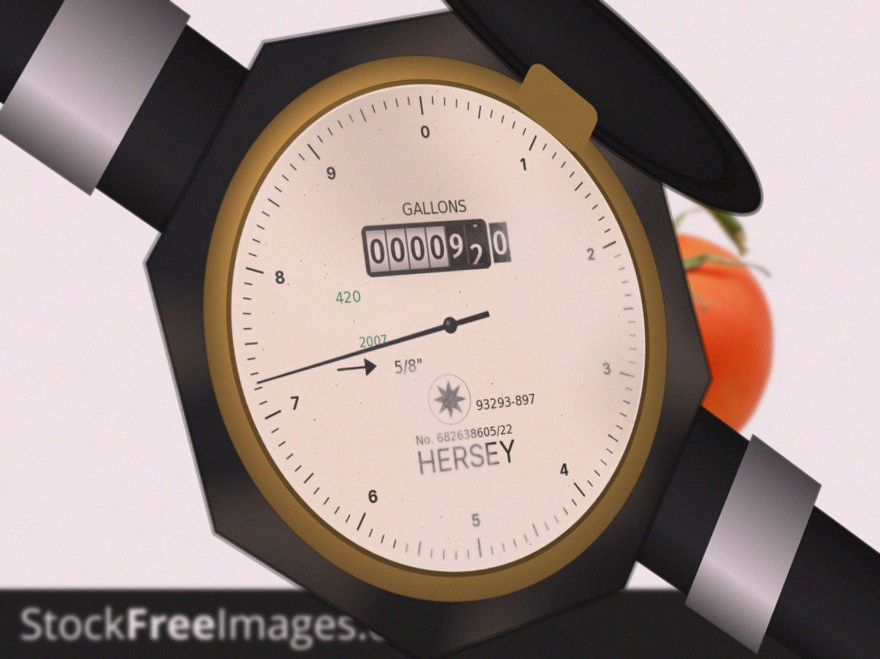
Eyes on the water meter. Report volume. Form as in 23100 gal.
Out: 917.2 gal
